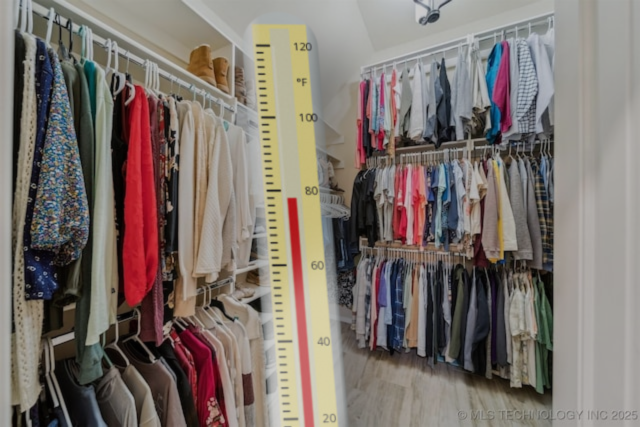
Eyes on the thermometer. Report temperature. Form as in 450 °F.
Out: 78 °F
